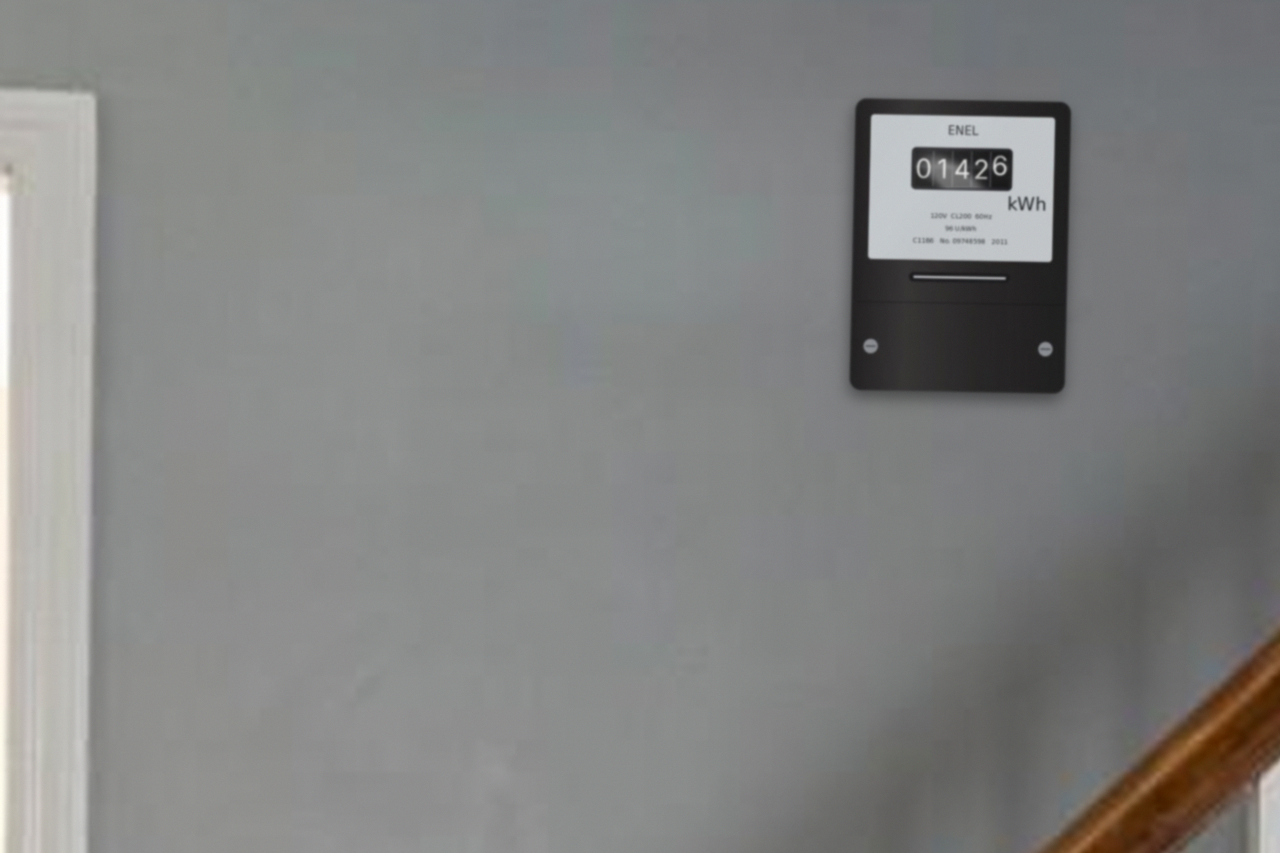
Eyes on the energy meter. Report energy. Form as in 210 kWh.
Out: 1426 kWh
